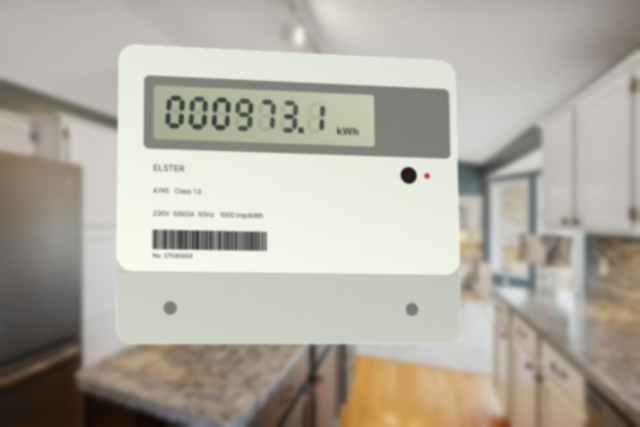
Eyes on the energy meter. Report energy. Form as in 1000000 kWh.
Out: 973.1 kWh
